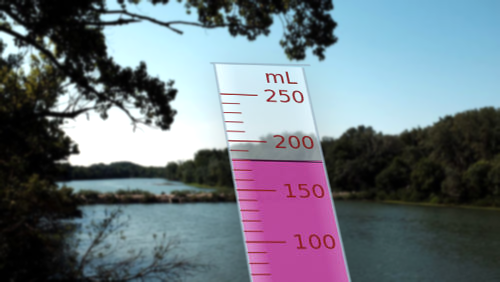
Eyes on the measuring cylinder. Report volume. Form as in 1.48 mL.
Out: 180 mL
